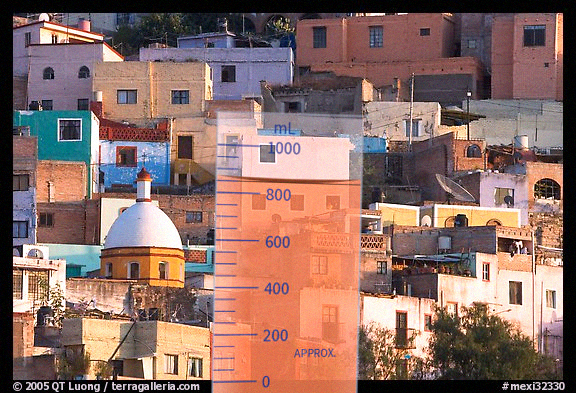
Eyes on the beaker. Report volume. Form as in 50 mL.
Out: 850 mL
